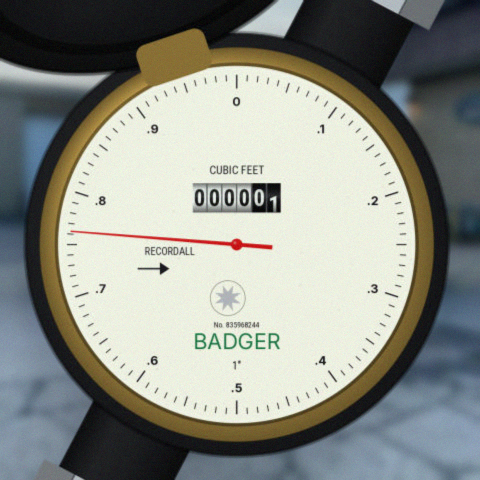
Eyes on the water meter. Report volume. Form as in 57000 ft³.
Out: 0.76 ft³
